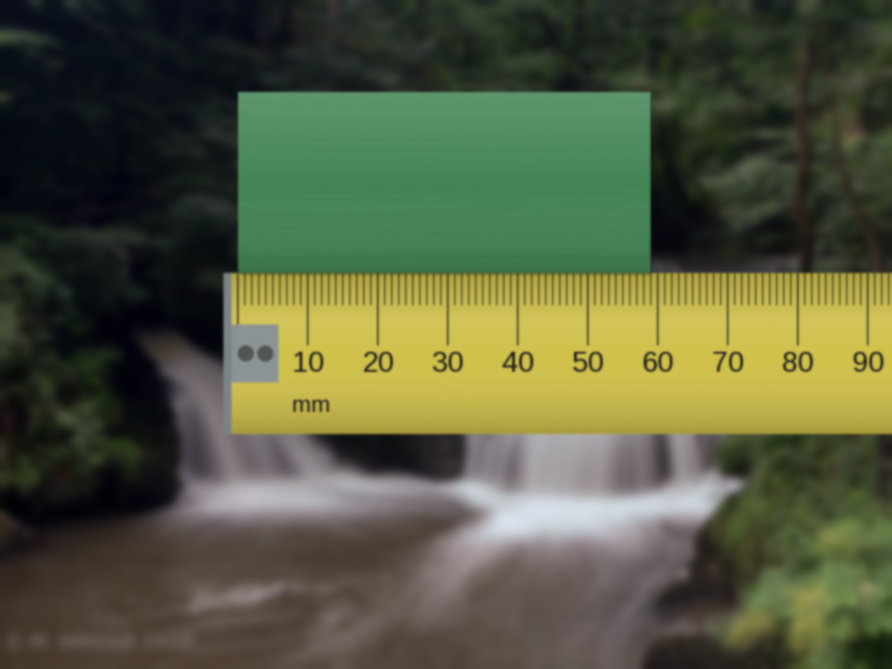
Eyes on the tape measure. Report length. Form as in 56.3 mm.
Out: 59 mm
